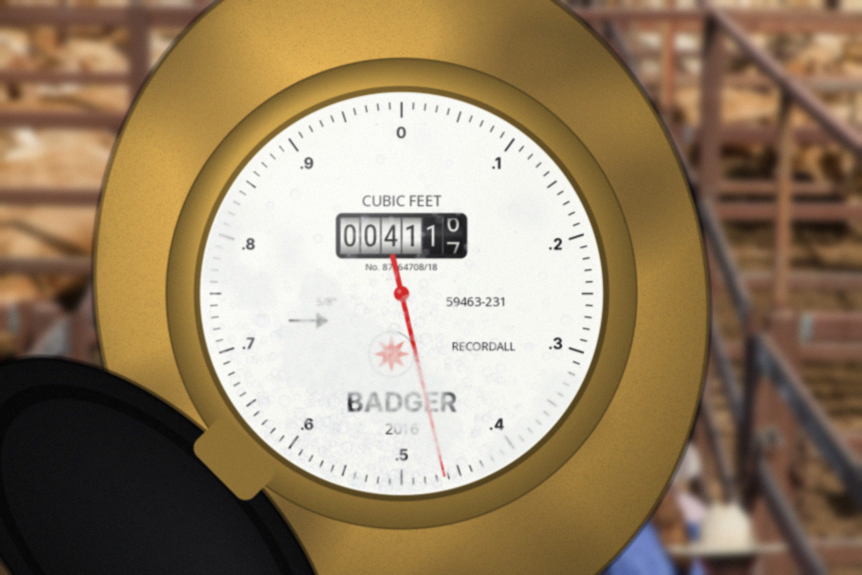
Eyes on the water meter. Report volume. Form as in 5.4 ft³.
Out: 4116.46 ft³
